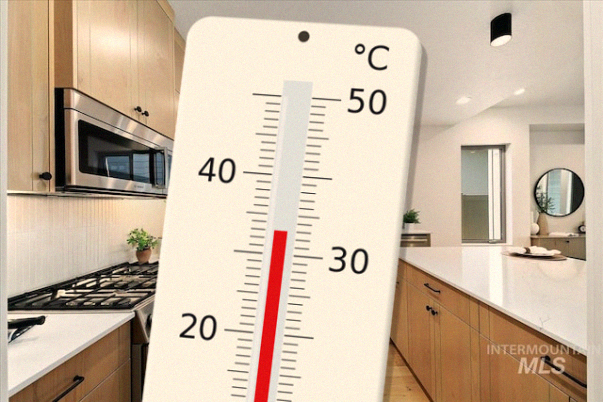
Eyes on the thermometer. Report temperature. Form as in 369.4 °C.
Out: 33 °C
